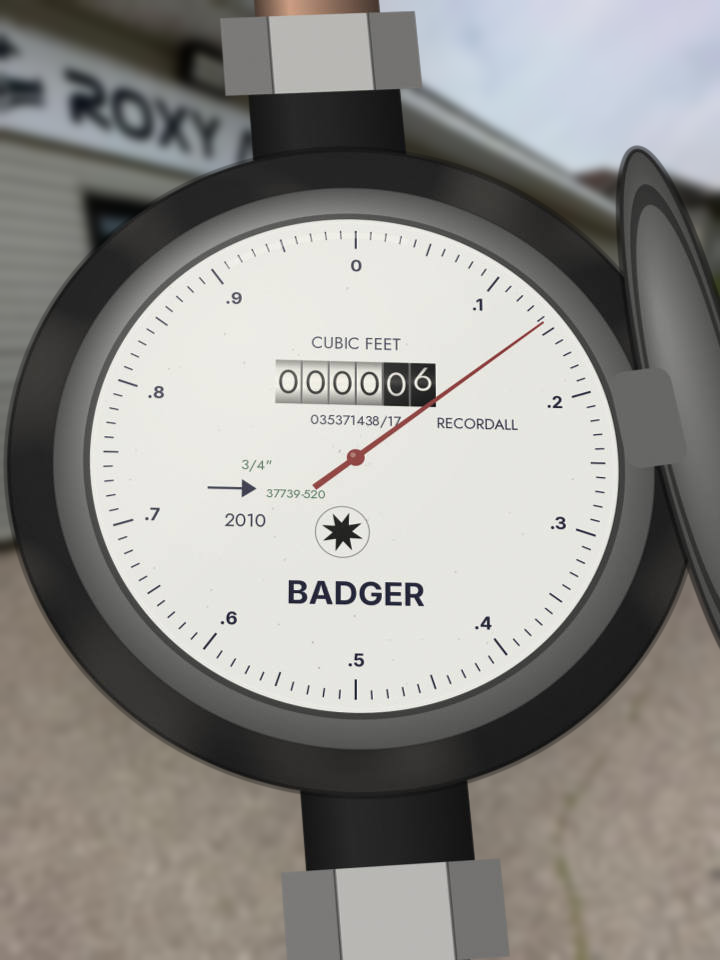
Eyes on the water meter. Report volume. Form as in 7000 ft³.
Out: 6.14 ft³
